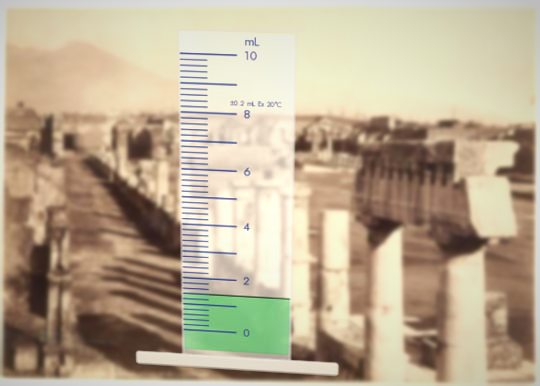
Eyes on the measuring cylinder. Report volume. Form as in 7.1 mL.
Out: 1.4 mL
